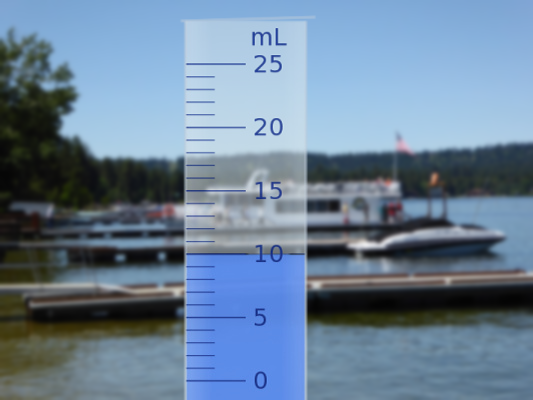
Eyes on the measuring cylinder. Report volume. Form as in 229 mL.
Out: 10 mL
